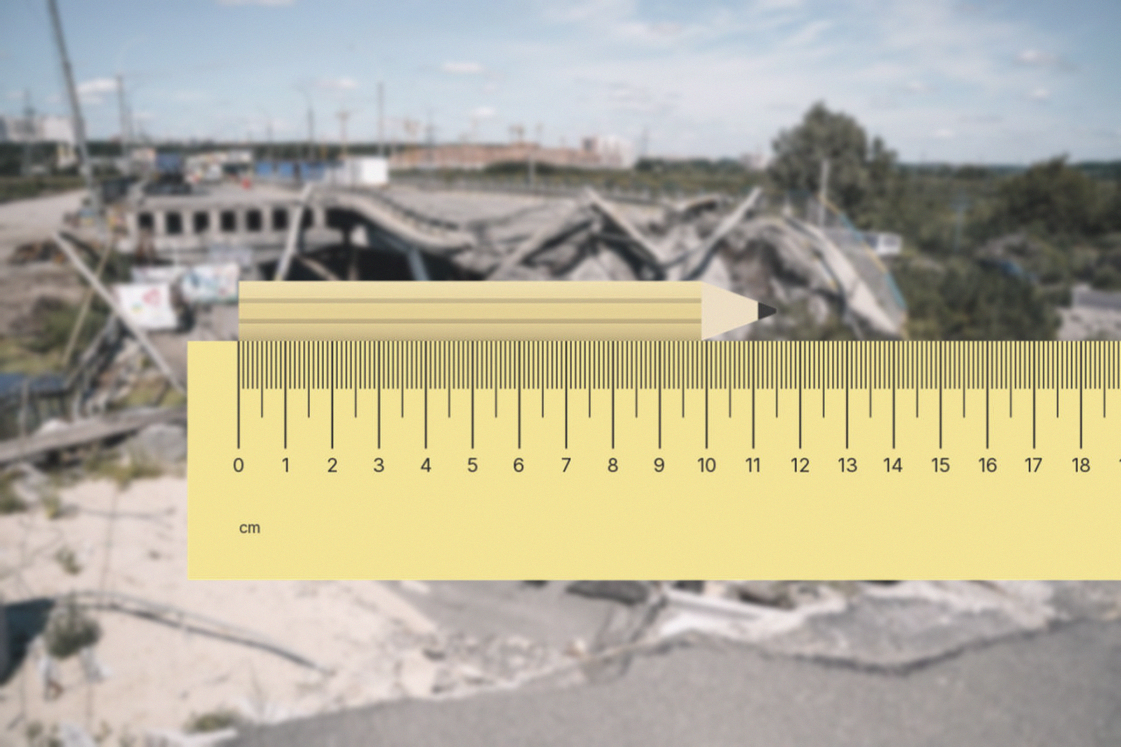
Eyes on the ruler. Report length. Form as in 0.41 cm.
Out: 11.5 cm
